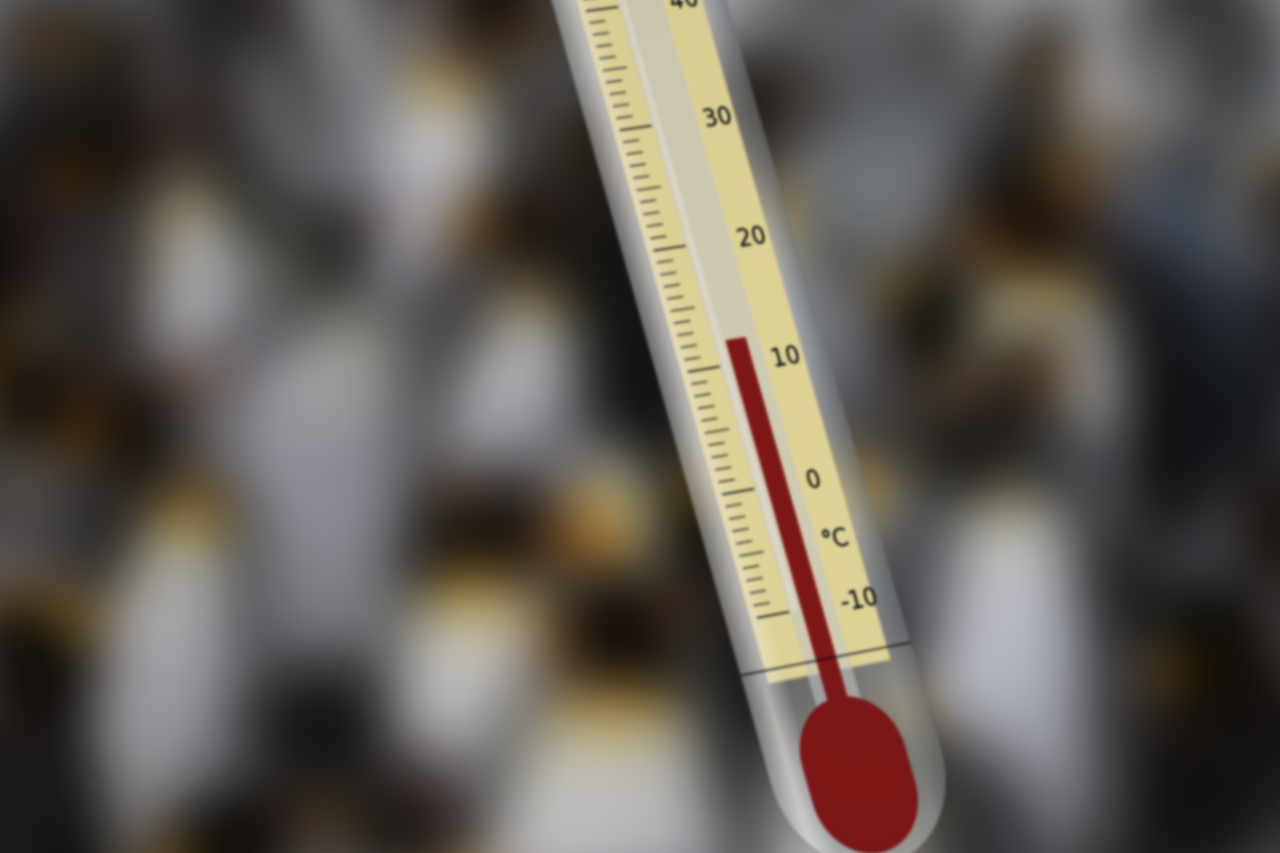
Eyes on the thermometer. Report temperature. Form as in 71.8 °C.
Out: 12 °C
